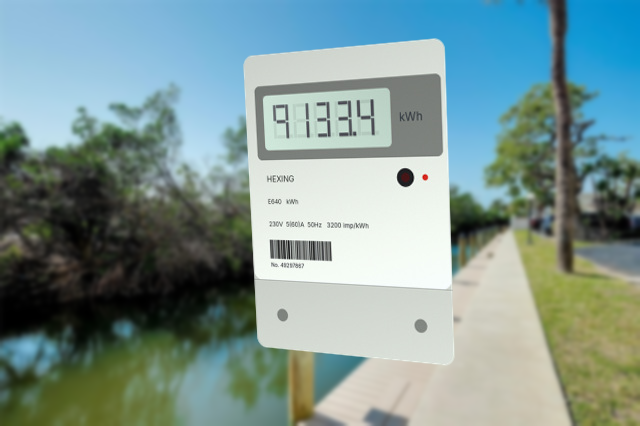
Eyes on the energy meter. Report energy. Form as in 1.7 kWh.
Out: 9133.4 kWh
